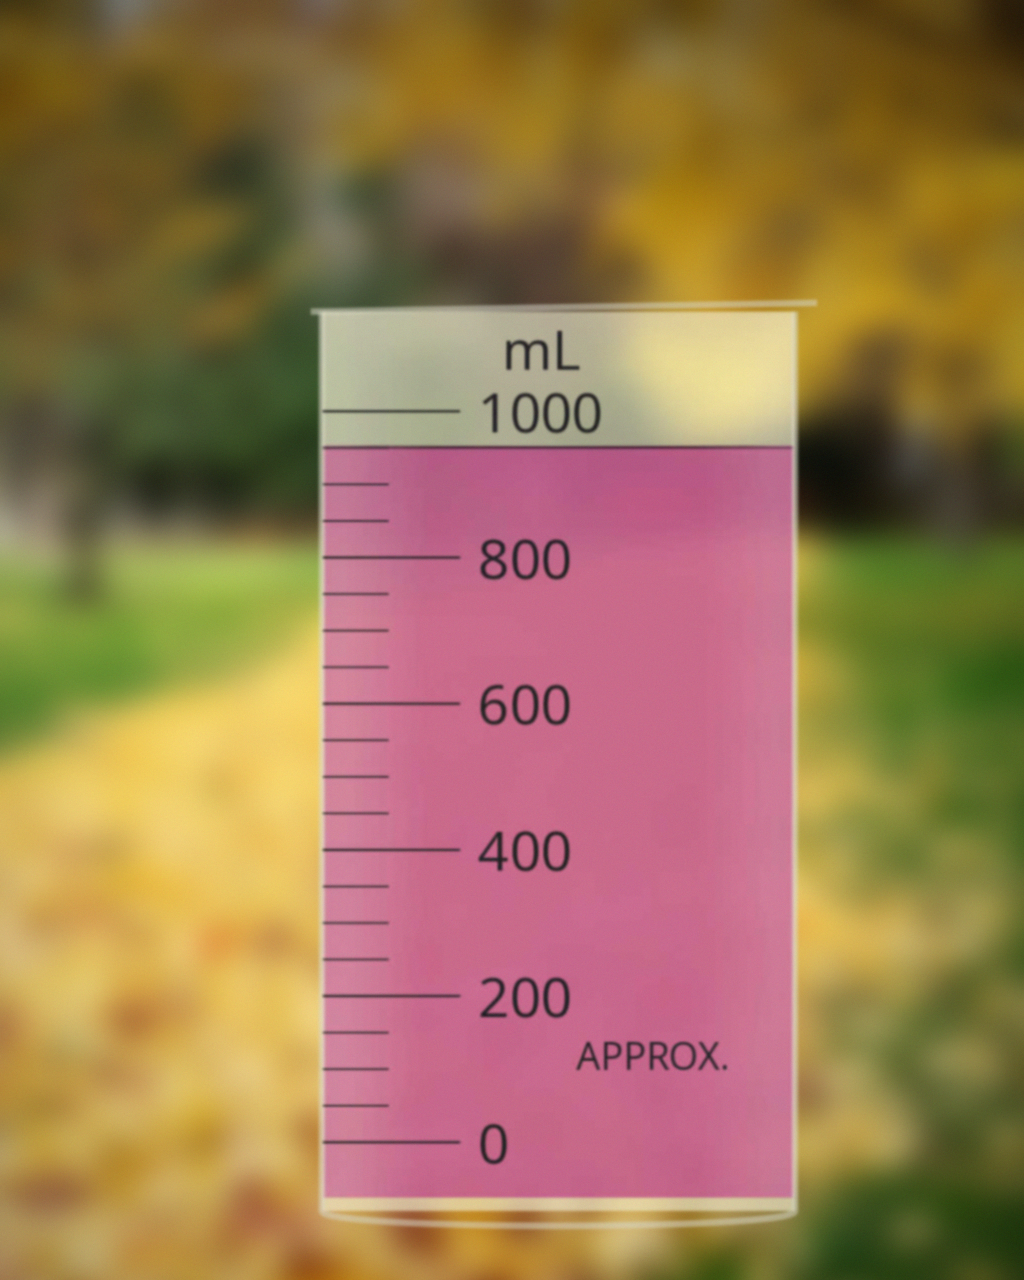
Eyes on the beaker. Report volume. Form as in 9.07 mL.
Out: 950 mL
